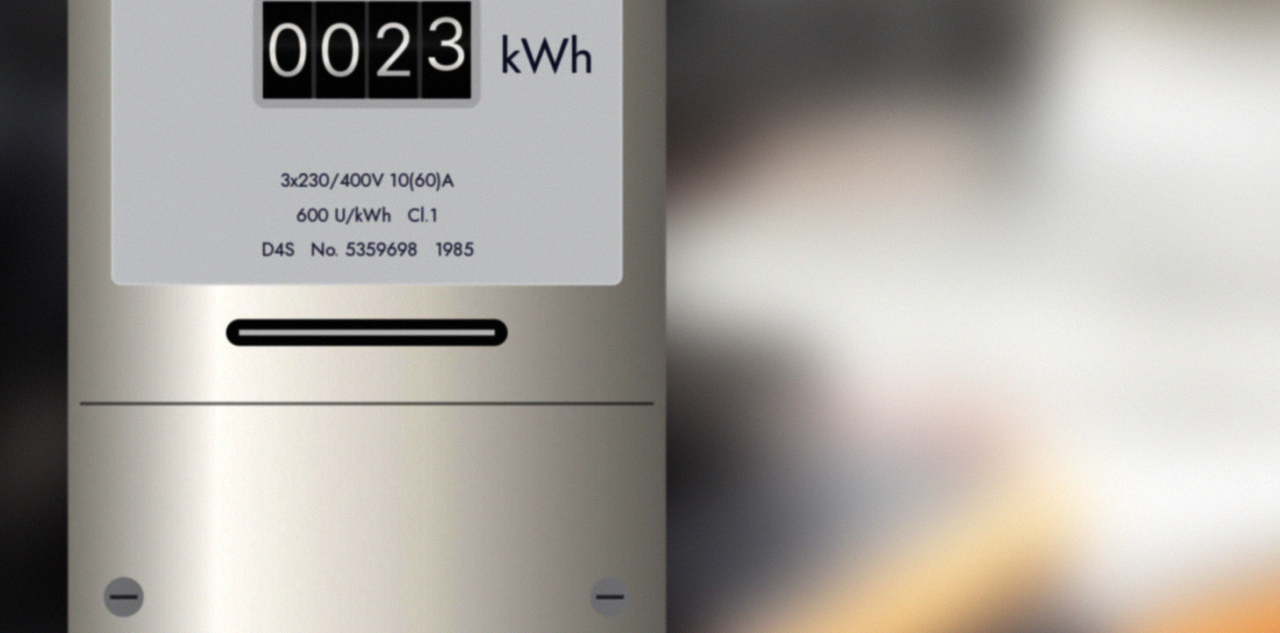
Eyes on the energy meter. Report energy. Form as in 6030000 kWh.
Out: 23 kWh
